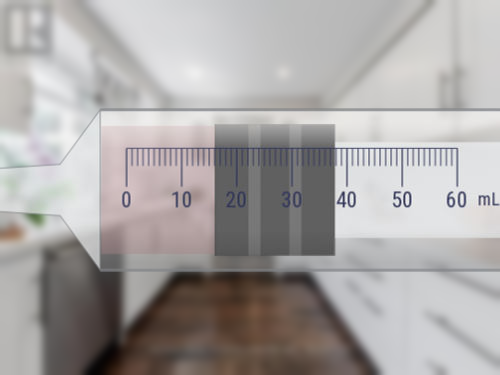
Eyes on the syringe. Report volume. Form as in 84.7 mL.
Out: 16 mL
